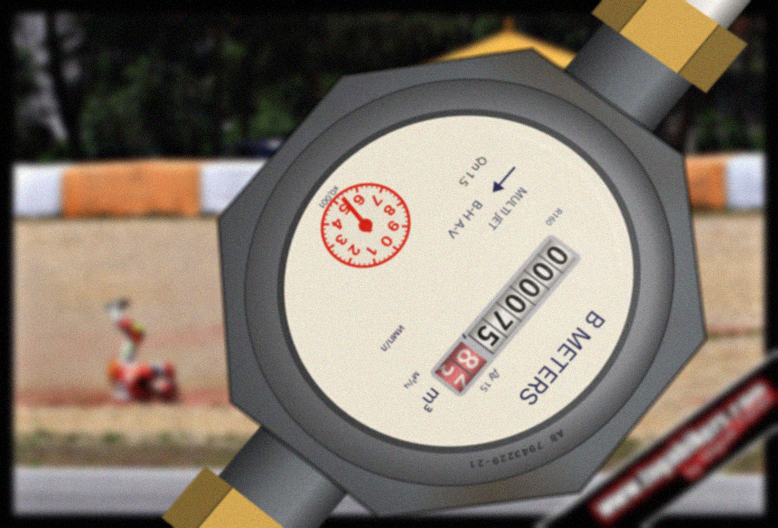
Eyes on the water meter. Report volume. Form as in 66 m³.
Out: 75.825 m³
